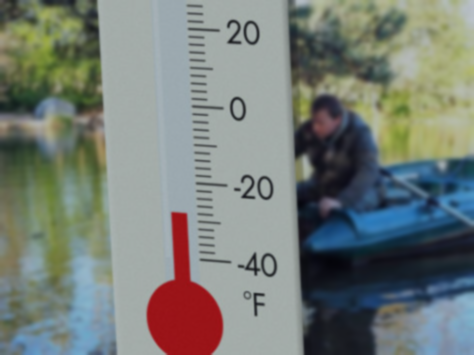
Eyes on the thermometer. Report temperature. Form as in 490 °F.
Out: -28 °F
